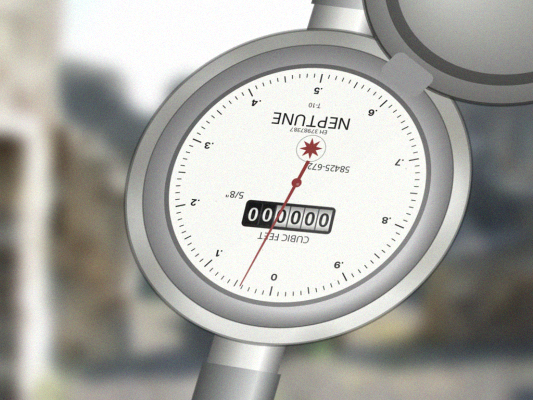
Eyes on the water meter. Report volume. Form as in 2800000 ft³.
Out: 0.04 ft³
